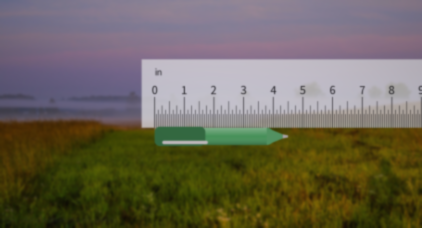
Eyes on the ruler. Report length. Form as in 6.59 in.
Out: 4.5 in
